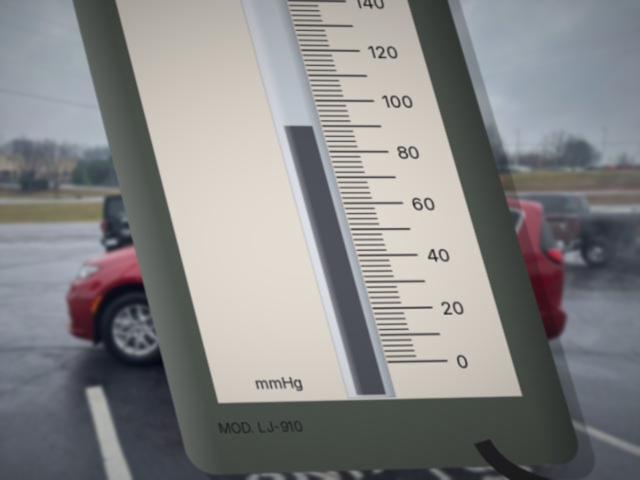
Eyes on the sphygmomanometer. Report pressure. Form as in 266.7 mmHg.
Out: 90 mmHg
